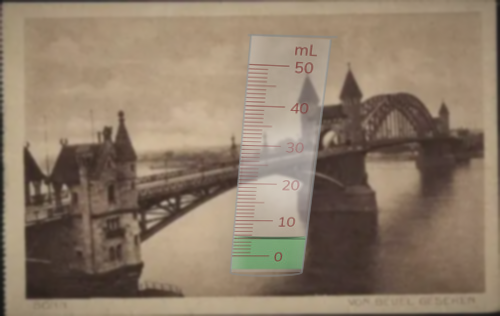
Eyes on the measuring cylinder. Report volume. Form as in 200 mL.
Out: 5 mL
